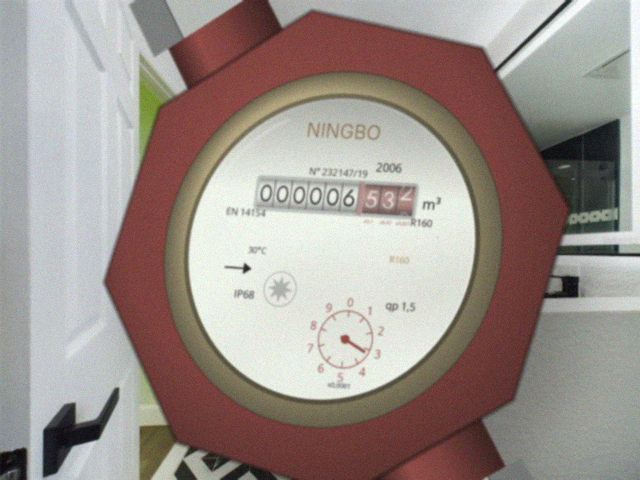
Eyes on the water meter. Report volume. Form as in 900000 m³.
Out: 6.5323 m³
